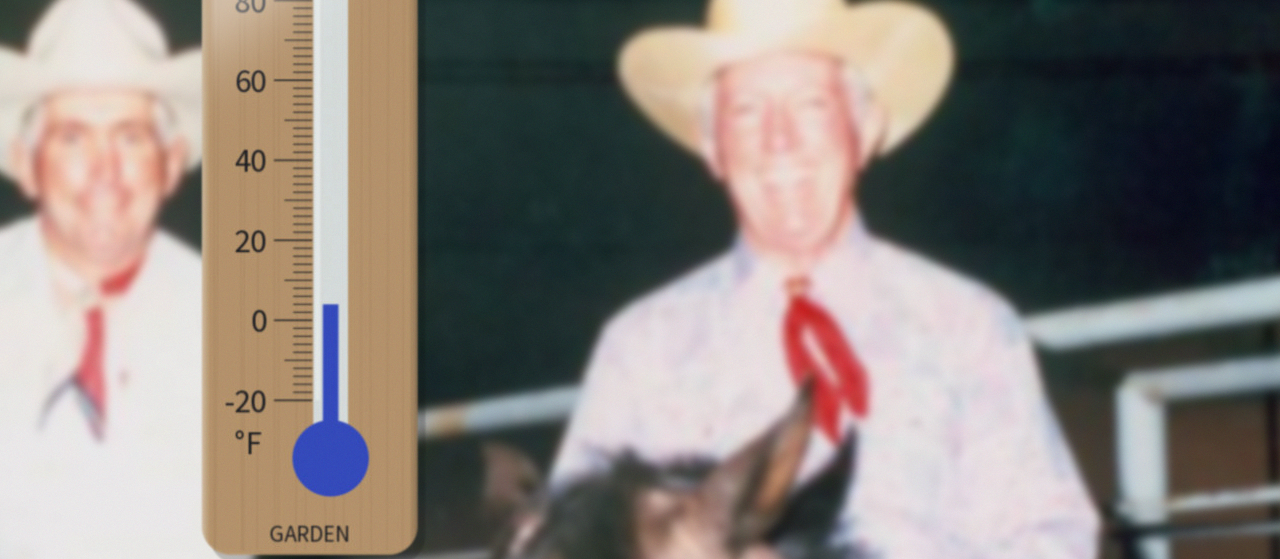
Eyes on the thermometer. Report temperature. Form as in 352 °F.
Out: 4 °F
